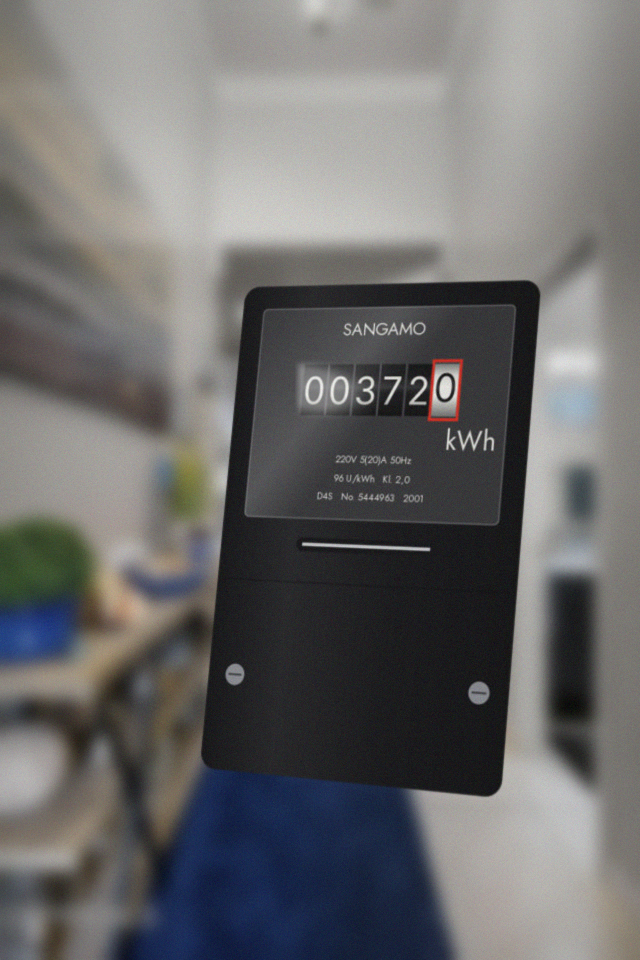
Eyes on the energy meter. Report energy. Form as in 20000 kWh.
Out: 372.0 kWh
